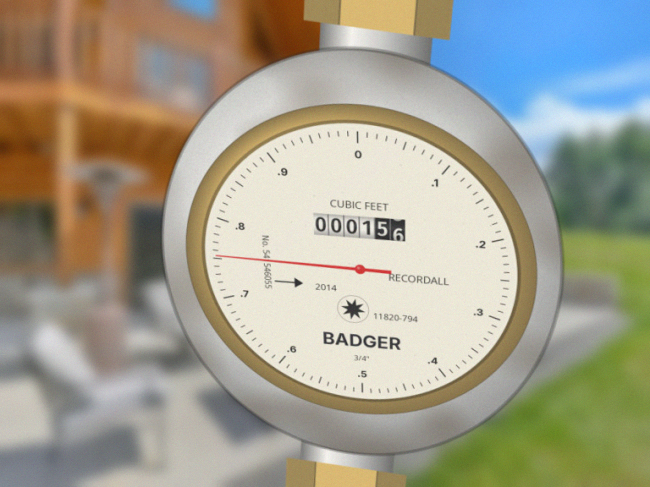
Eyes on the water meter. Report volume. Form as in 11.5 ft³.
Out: 155.75 ft³
